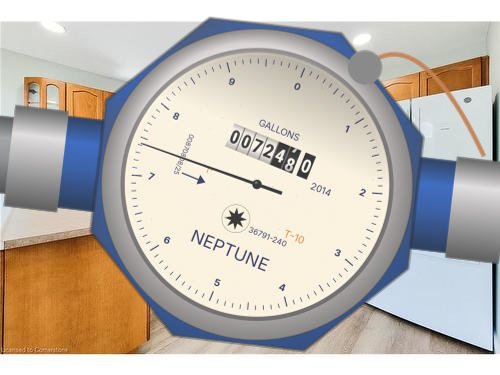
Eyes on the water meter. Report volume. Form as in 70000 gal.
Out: 72477.4 gal
